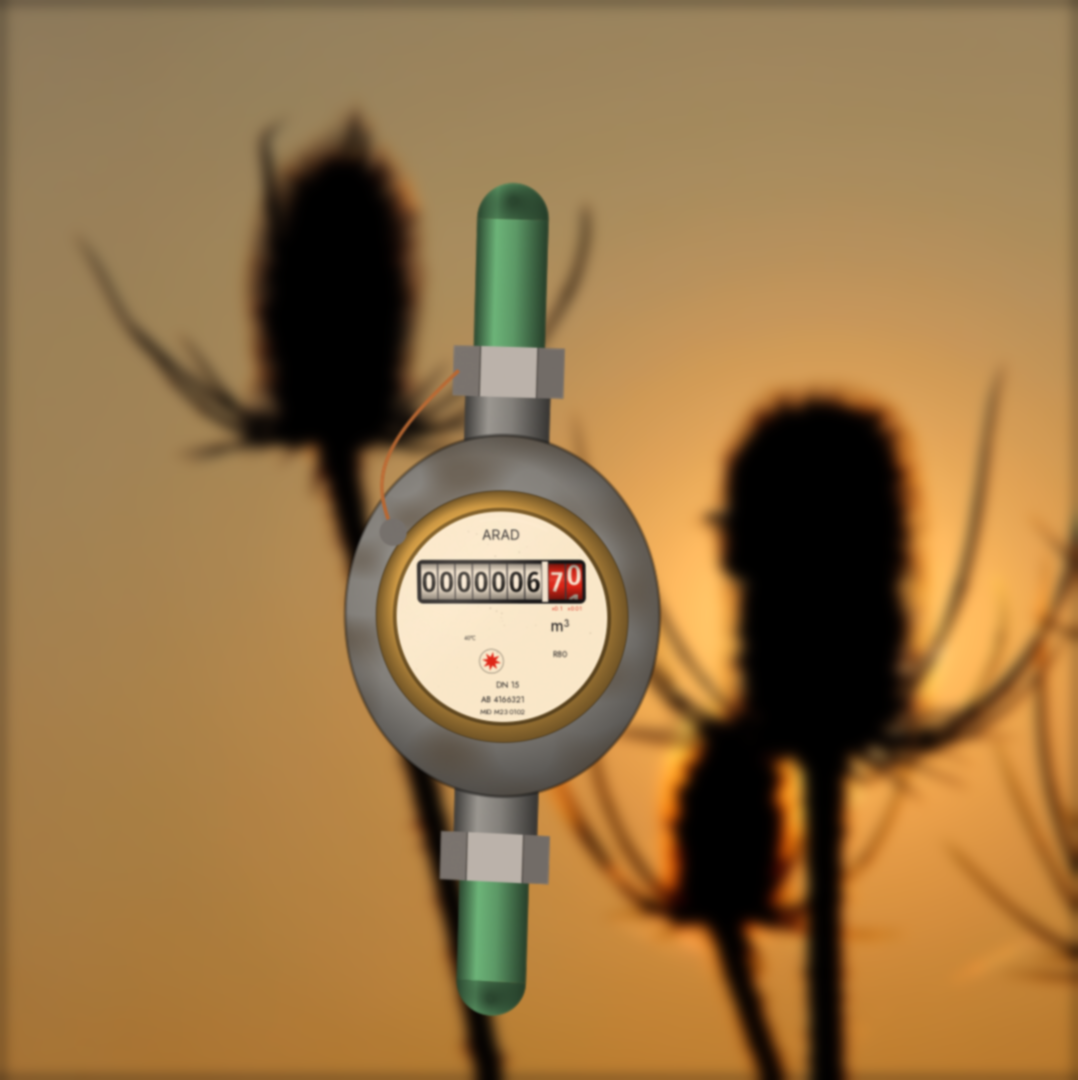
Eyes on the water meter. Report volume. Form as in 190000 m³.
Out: 6.70 m³
